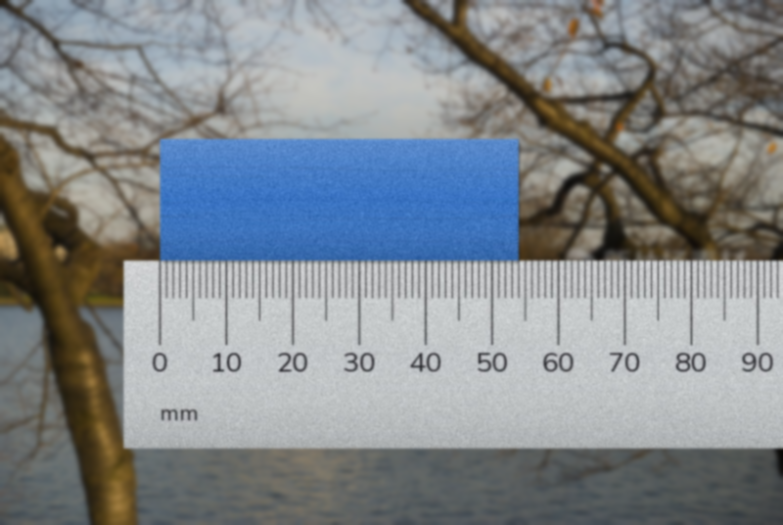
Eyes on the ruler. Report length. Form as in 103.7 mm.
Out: 54 mm
